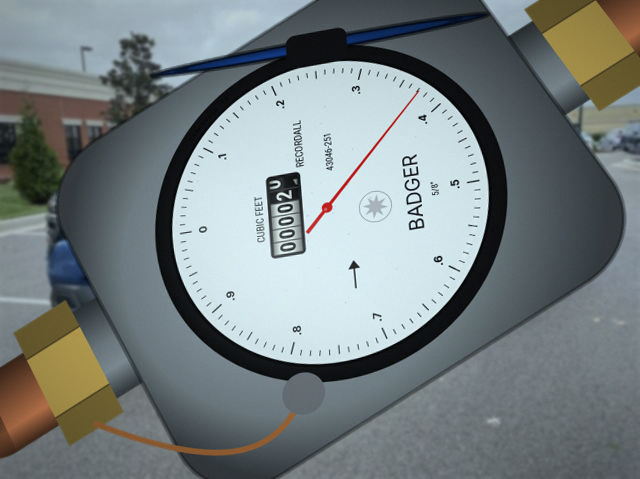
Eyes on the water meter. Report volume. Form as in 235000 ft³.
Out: 20.37 ft³
